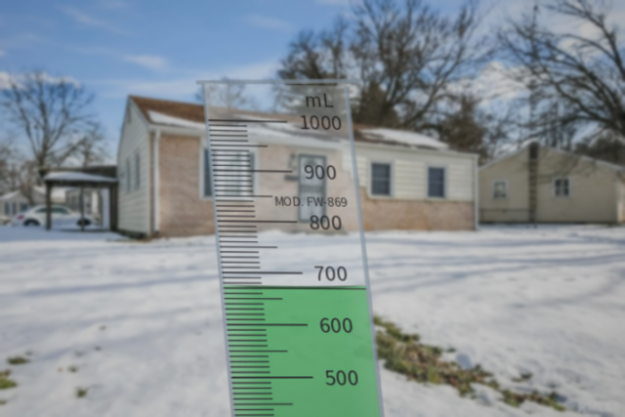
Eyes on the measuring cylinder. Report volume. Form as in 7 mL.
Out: 670 mL
